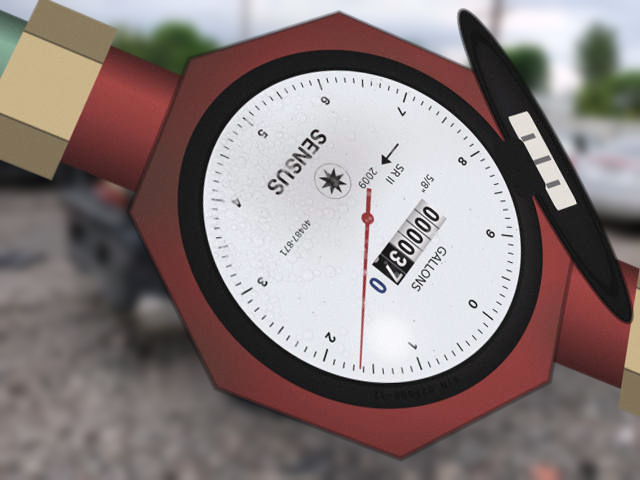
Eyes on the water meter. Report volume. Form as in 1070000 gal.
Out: 371.6 gal
